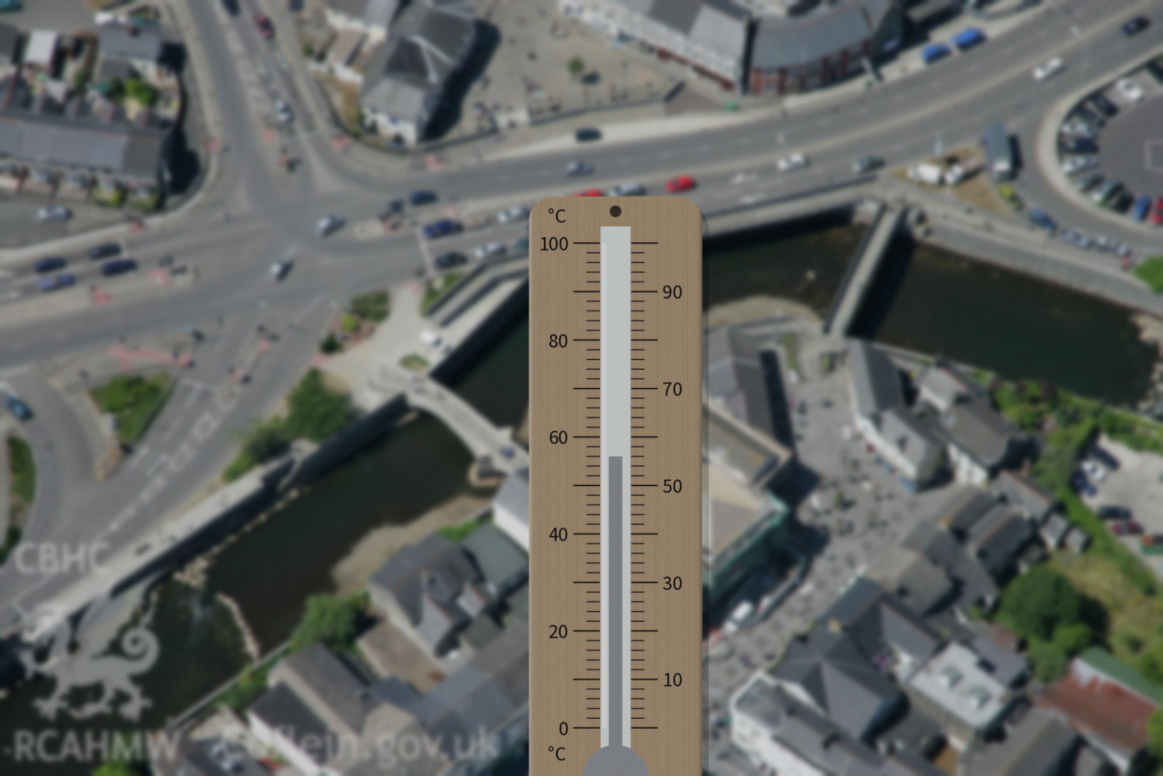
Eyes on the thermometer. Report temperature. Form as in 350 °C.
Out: 56 °C
